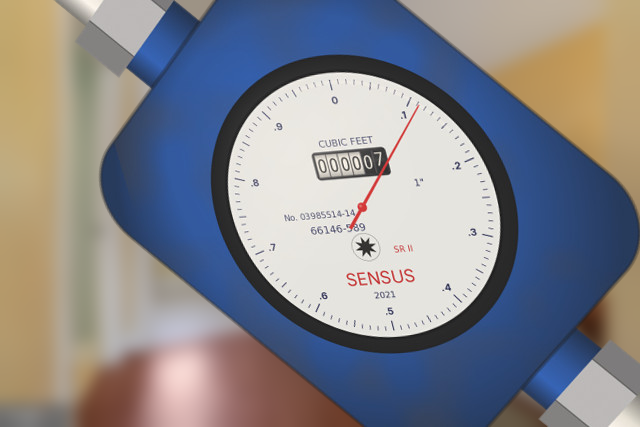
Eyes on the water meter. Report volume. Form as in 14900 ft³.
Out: 7.11 ft³
